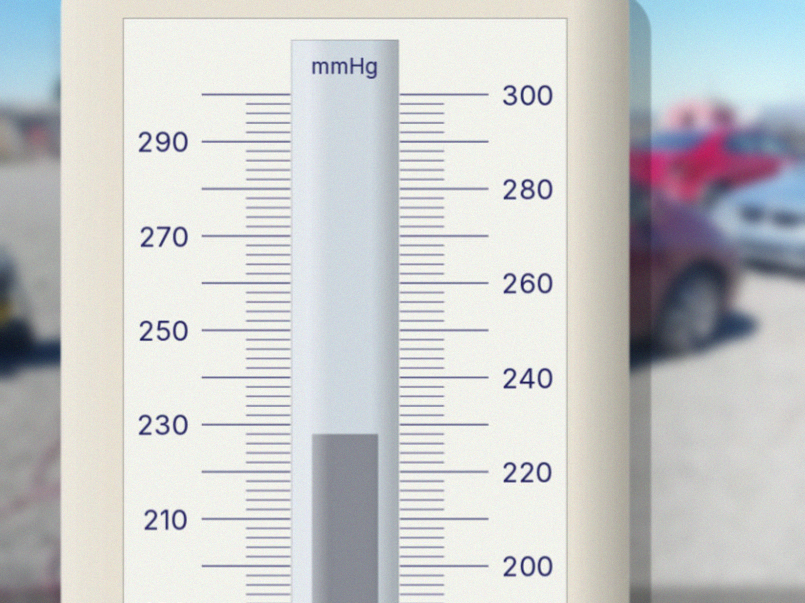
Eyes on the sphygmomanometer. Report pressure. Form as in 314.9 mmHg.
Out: 228 mmHg
